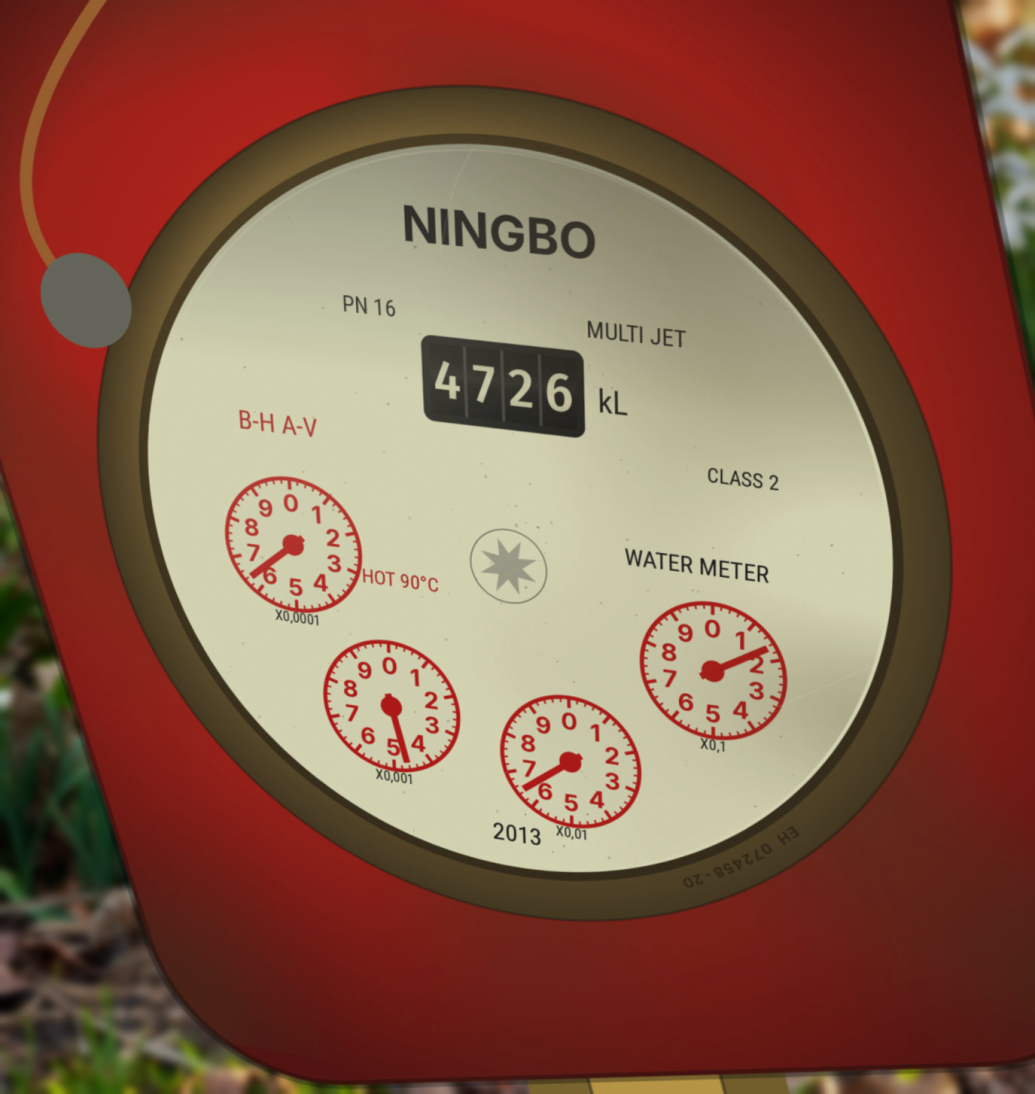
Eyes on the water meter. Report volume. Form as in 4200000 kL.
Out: 4726.1646 kL
